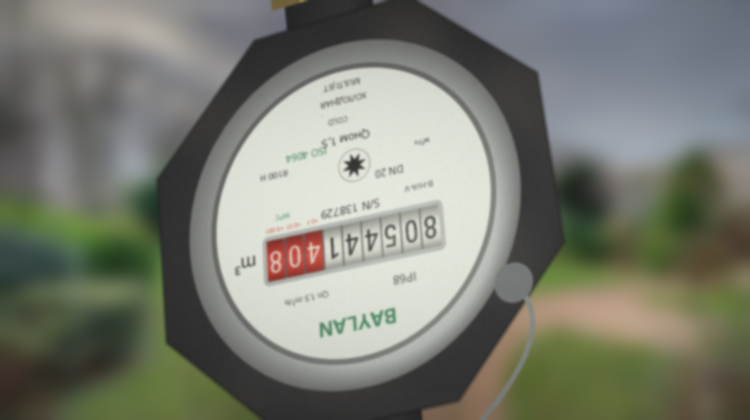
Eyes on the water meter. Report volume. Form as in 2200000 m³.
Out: 805441.408 m³
